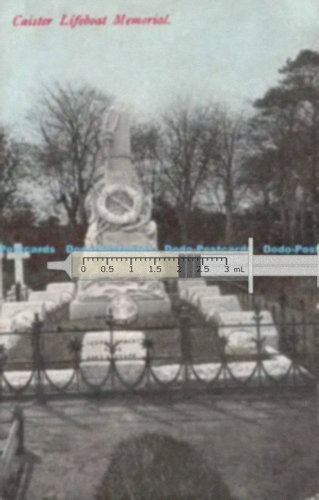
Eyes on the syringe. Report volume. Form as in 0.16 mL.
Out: 2 mL
